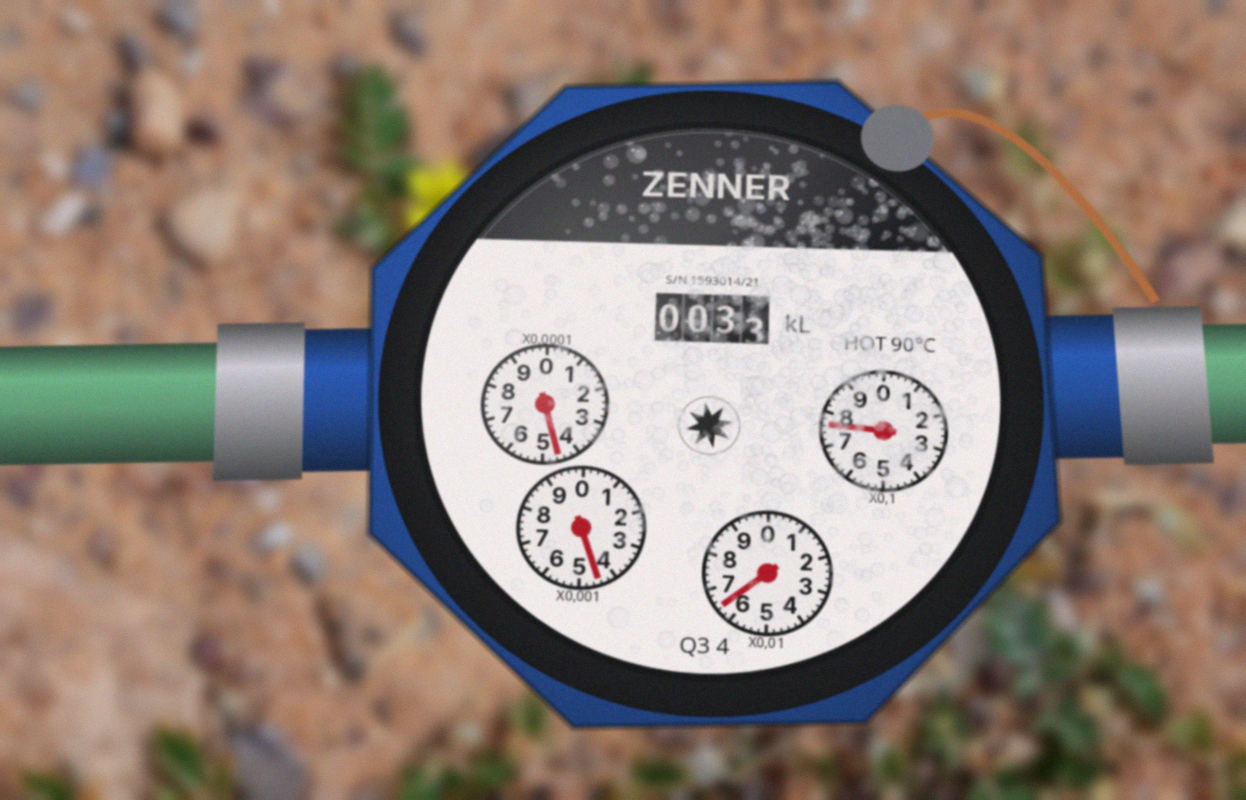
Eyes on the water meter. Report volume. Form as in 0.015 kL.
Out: 32.7644 kL
